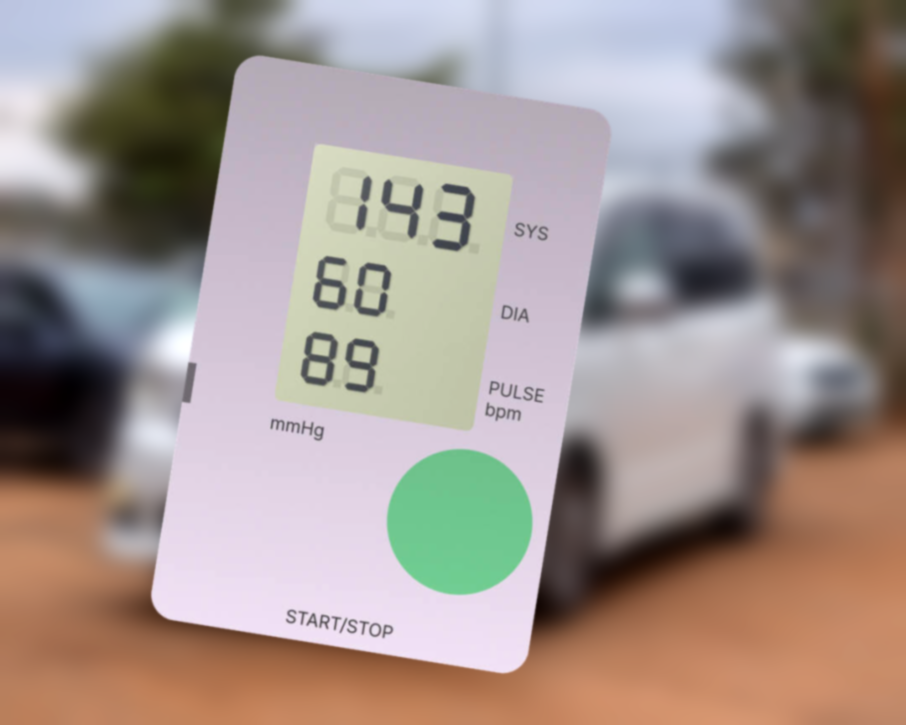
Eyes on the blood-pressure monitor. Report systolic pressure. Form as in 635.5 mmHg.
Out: 143 mmHg
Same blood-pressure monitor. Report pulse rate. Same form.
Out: 89 bpm
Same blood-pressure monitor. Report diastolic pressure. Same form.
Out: 60 mmHg
